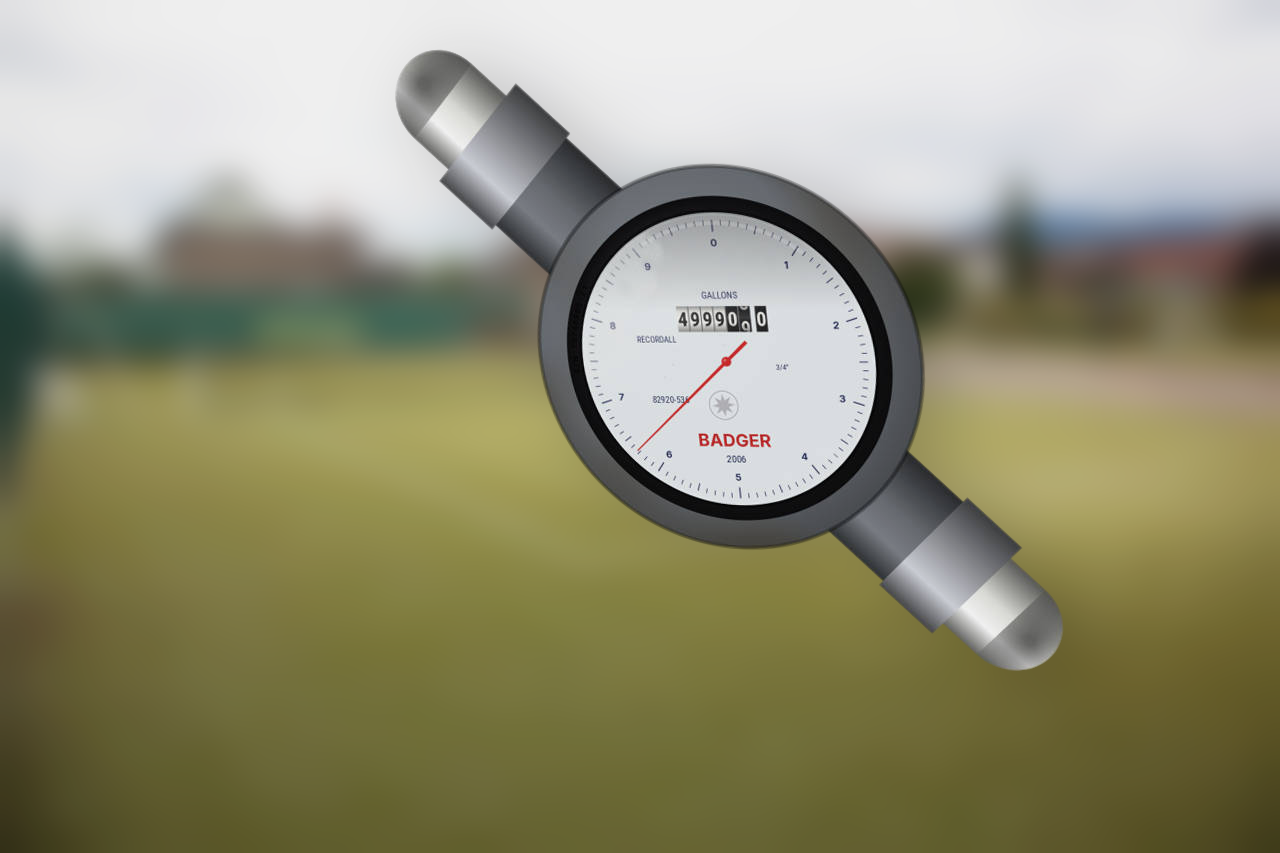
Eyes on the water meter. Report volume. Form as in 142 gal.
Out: 4999086.3 gal
